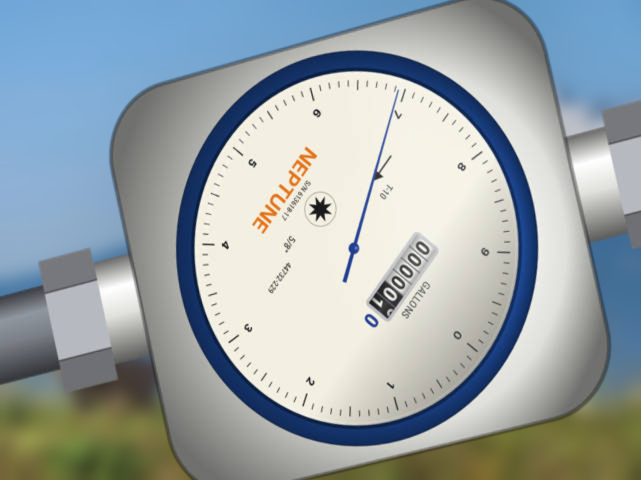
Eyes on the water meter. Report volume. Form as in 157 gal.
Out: 6.9 gal
